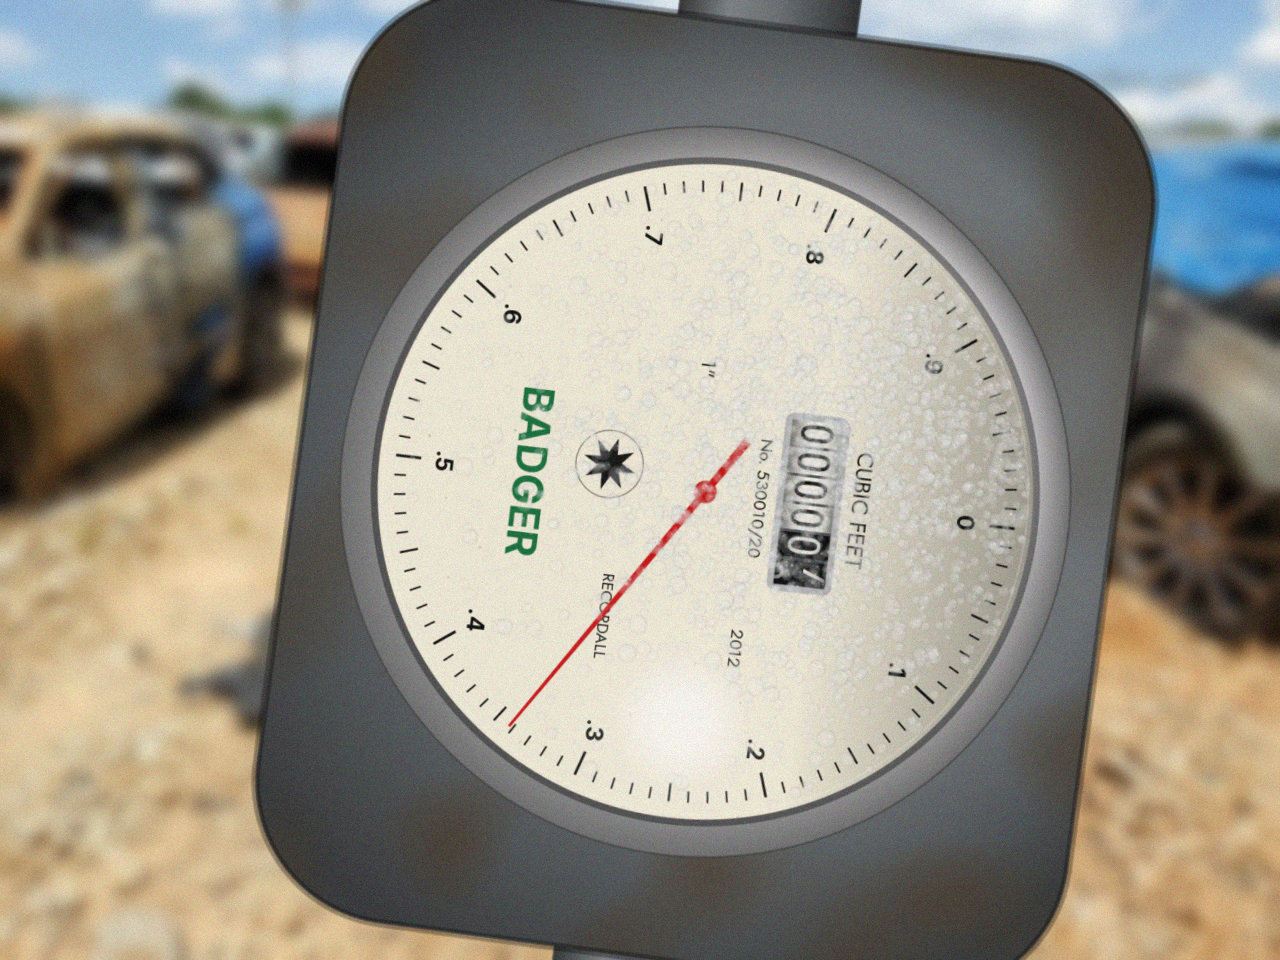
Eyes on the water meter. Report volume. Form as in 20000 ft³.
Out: 7.34 ft³
